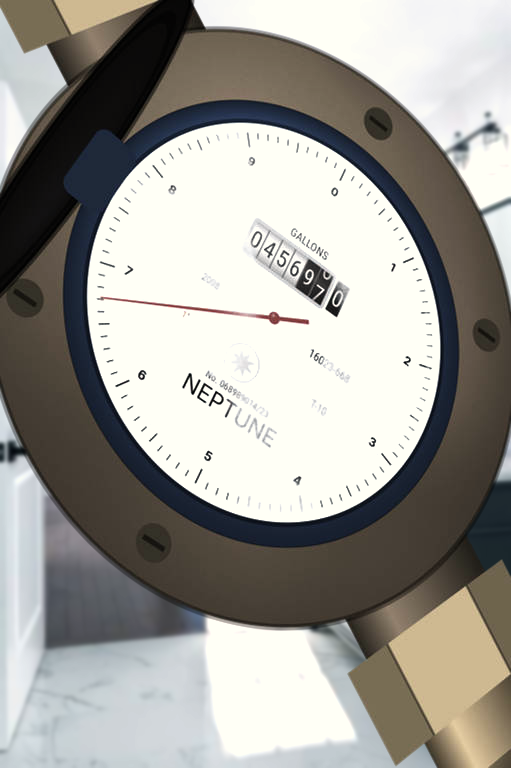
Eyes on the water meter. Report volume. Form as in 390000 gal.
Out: 456966.7 gal
